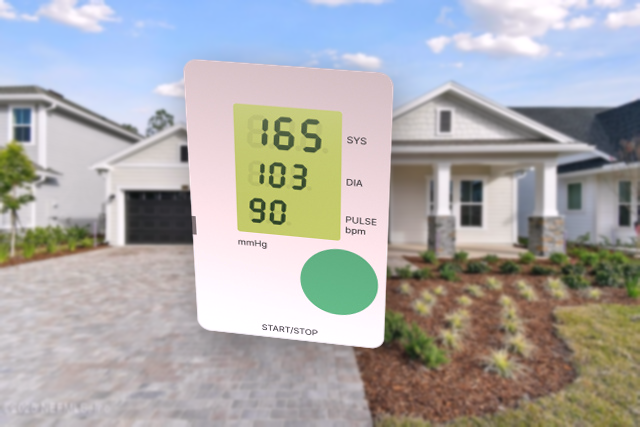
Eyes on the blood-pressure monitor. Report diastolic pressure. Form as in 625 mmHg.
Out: 103 mmHg
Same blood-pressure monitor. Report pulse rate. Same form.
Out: 90 bpm
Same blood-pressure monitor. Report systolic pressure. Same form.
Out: 165 mmHg
